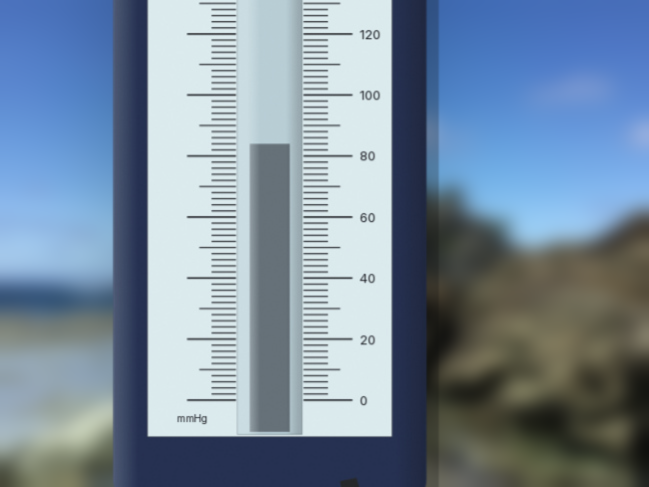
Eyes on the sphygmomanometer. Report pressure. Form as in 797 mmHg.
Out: 84 mmHg
